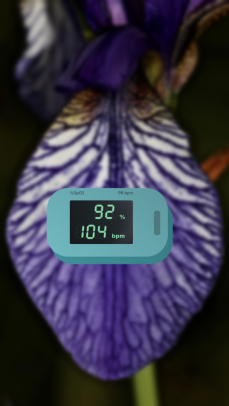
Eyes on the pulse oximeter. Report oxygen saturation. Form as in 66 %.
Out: 92 %
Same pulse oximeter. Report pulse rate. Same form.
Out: 104 bpm
